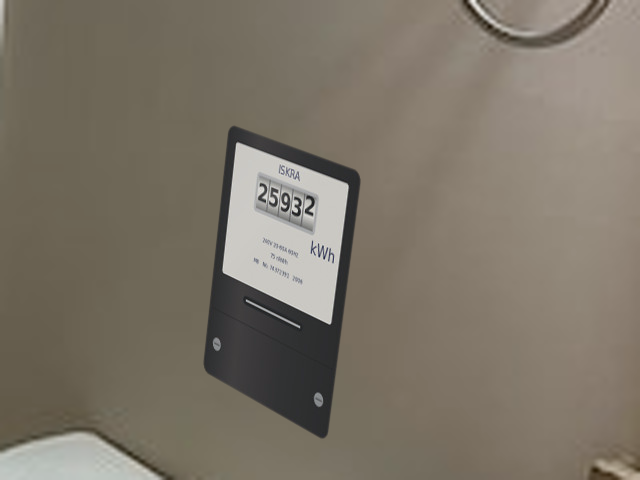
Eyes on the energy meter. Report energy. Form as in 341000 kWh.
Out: 25932 kWh
